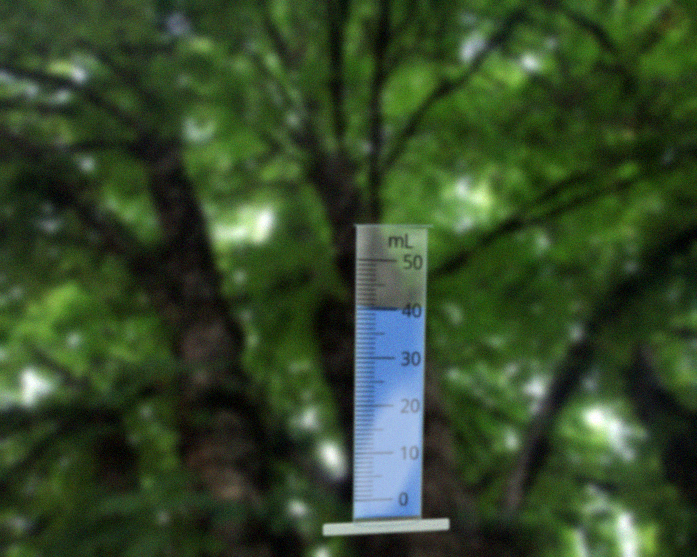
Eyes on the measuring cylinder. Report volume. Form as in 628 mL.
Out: 40 mL
